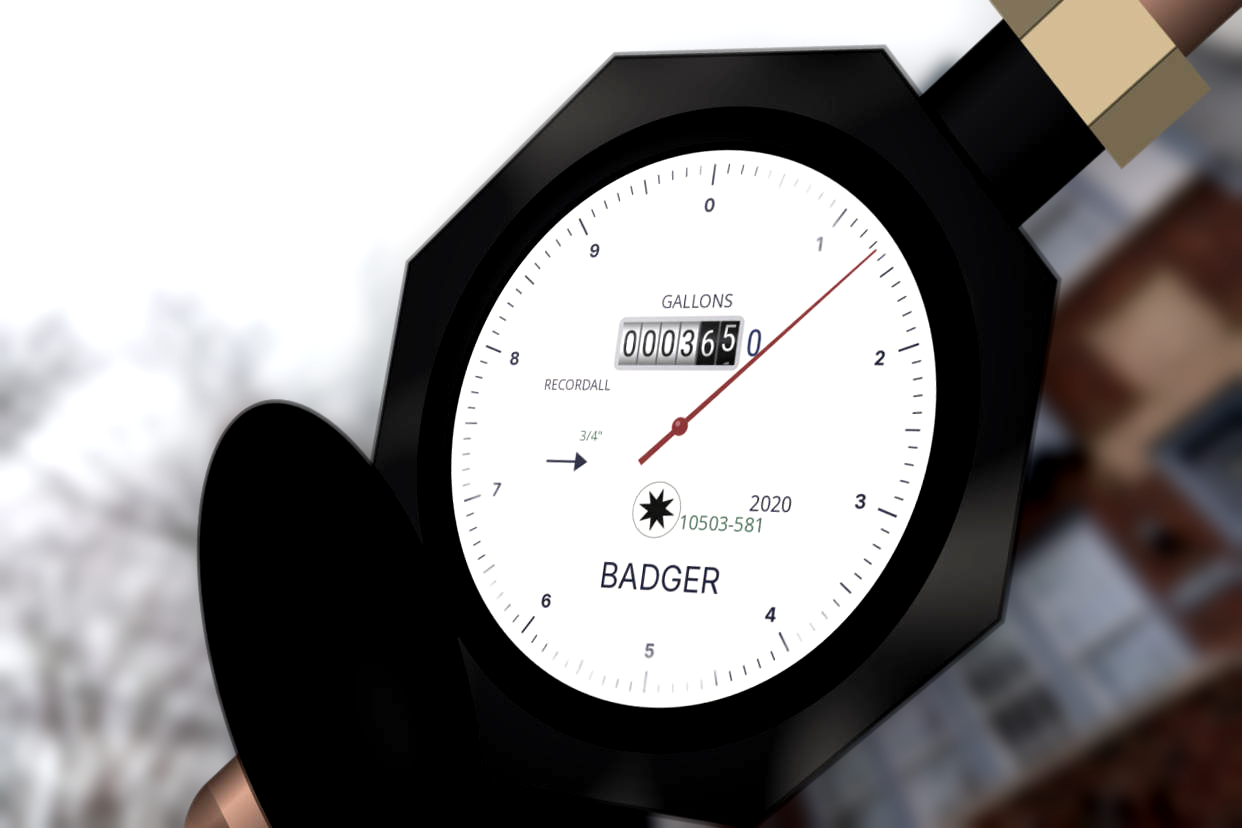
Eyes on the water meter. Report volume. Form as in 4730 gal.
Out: 3651.3 gal
